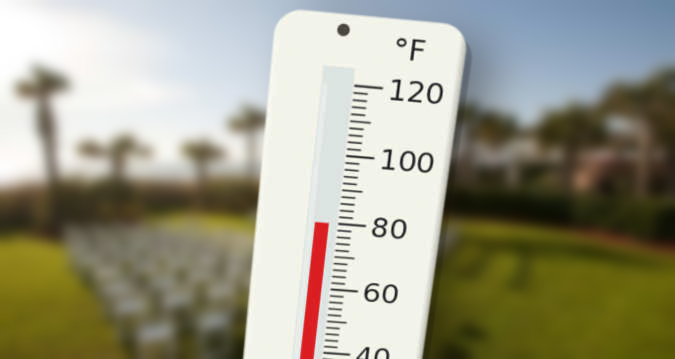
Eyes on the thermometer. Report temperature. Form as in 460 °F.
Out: 80 °F
